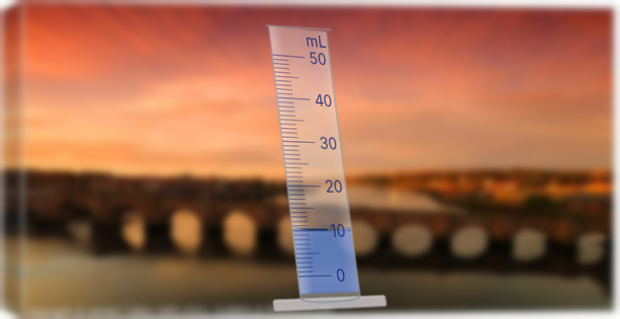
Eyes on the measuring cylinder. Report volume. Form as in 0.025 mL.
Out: 10 mL
